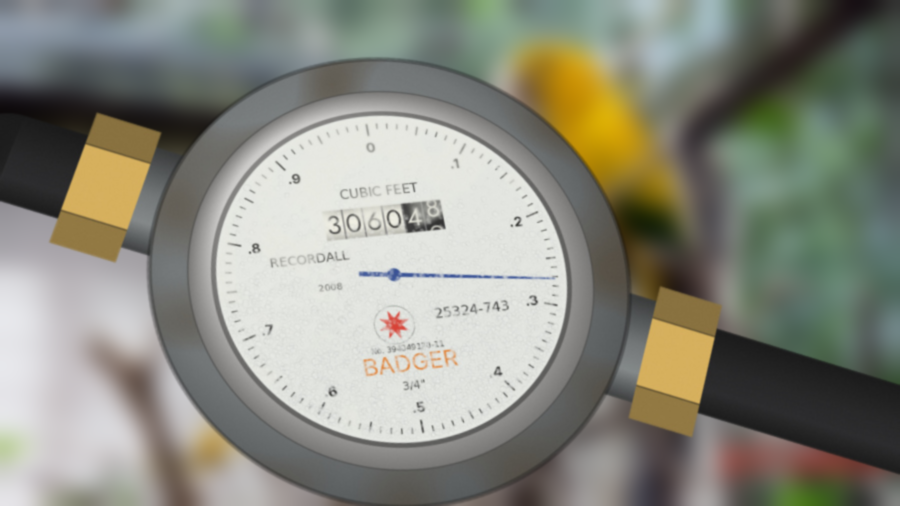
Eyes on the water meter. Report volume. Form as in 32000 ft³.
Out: 306048.27 ft³
